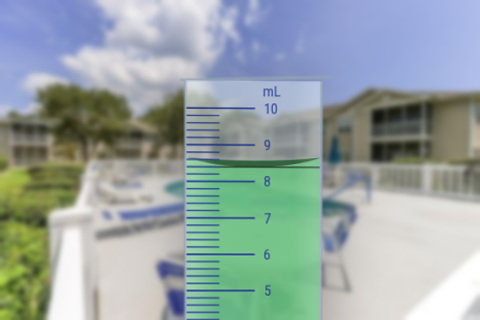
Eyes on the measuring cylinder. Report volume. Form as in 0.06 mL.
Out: 8.4 mL
